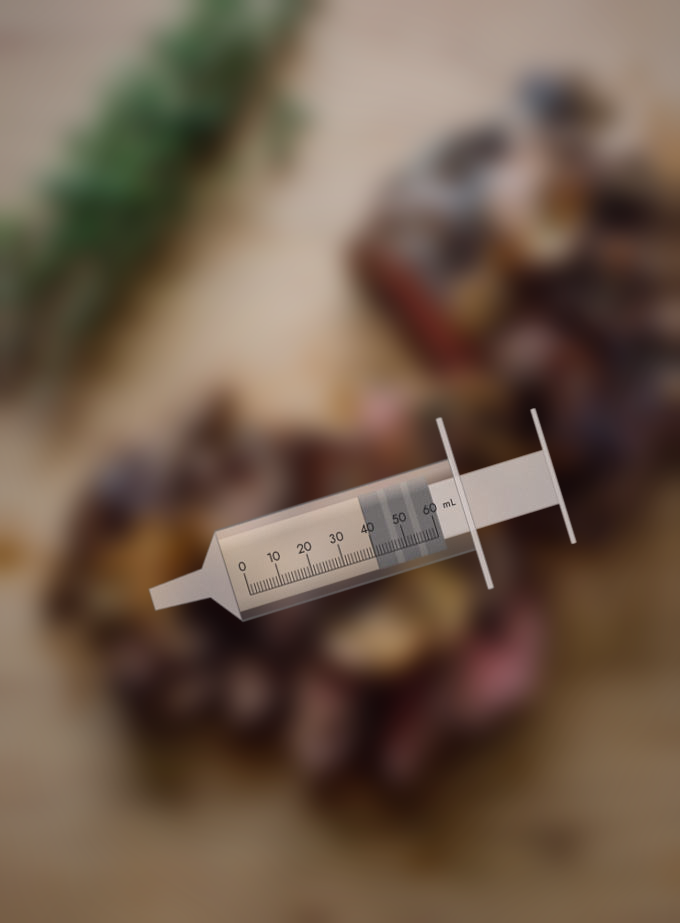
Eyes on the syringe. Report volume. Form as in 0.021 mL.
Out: 40 mL
